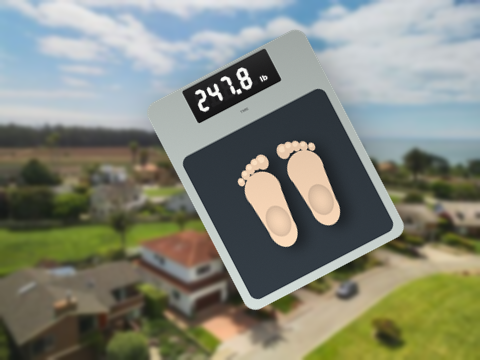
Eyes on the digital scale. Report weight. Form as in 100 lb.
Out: 247.8 lb
